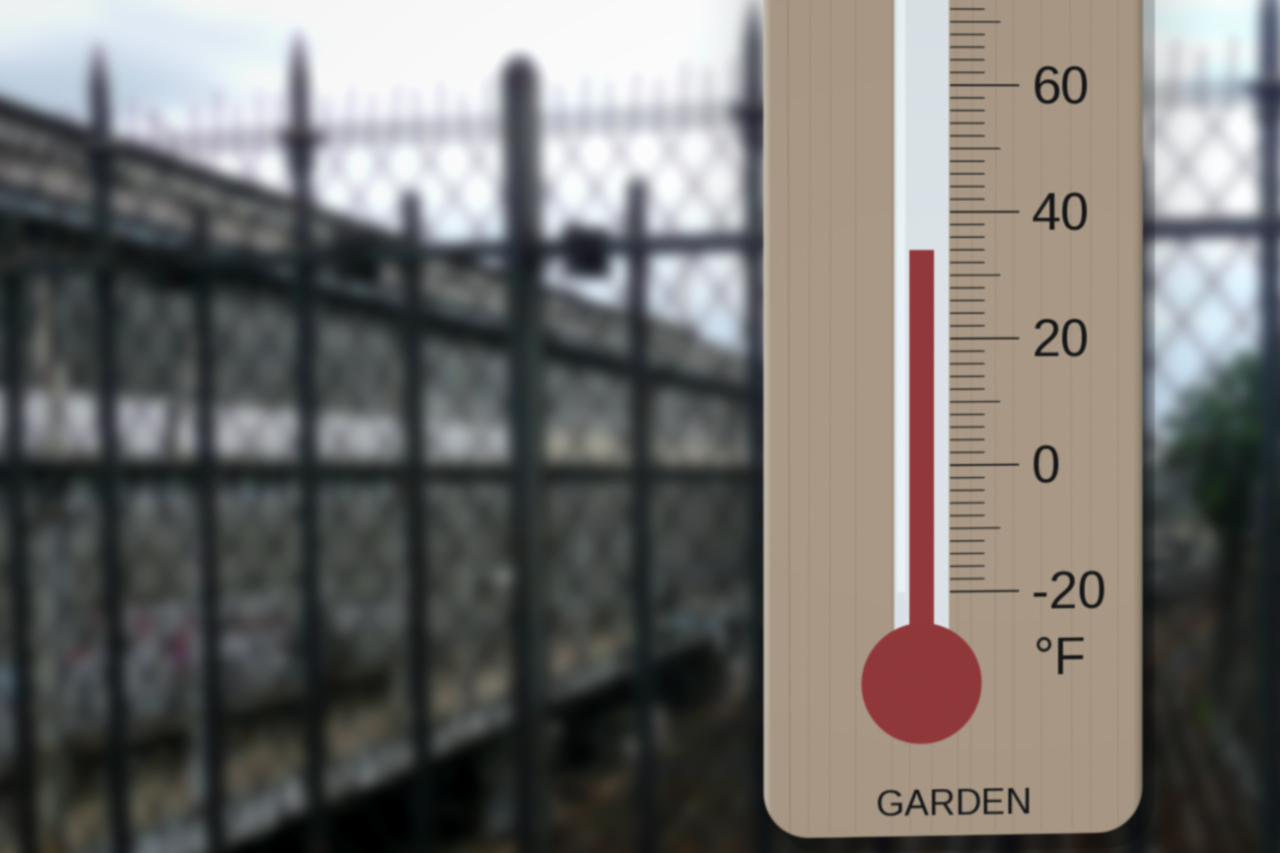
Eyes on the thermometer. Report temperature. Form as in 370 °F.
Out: 34 °F
